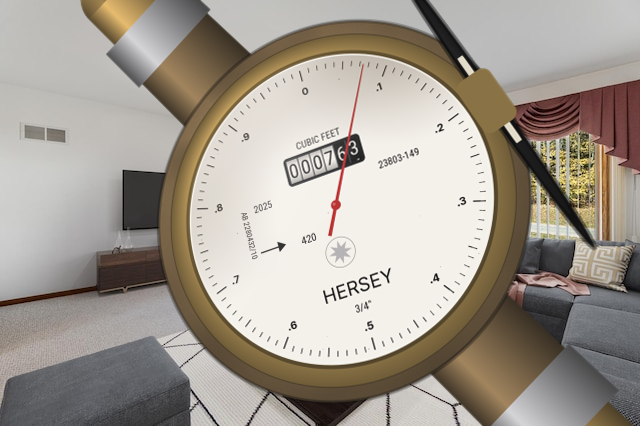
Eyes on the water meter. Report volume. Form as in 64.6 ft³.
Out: 763.07 ft³
